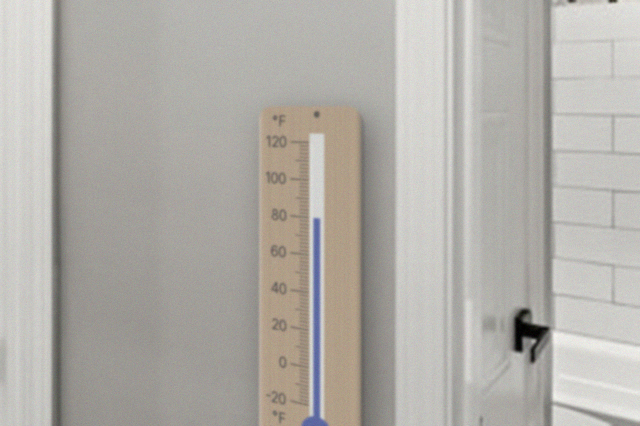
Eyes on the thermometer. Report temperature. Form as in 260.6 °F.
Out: 80 °F
